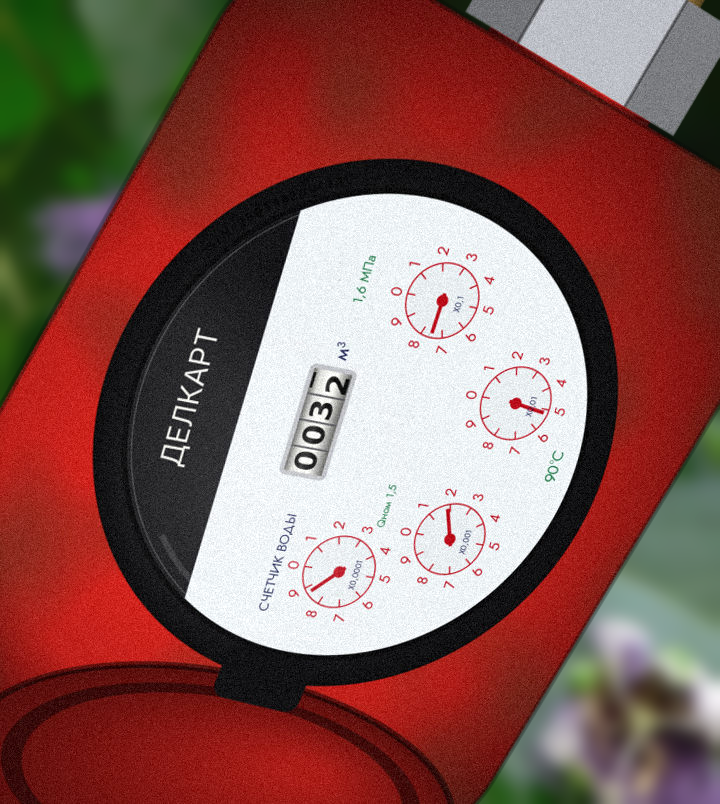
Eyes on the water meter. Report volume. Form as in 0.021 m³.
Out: 31.7518 m³
